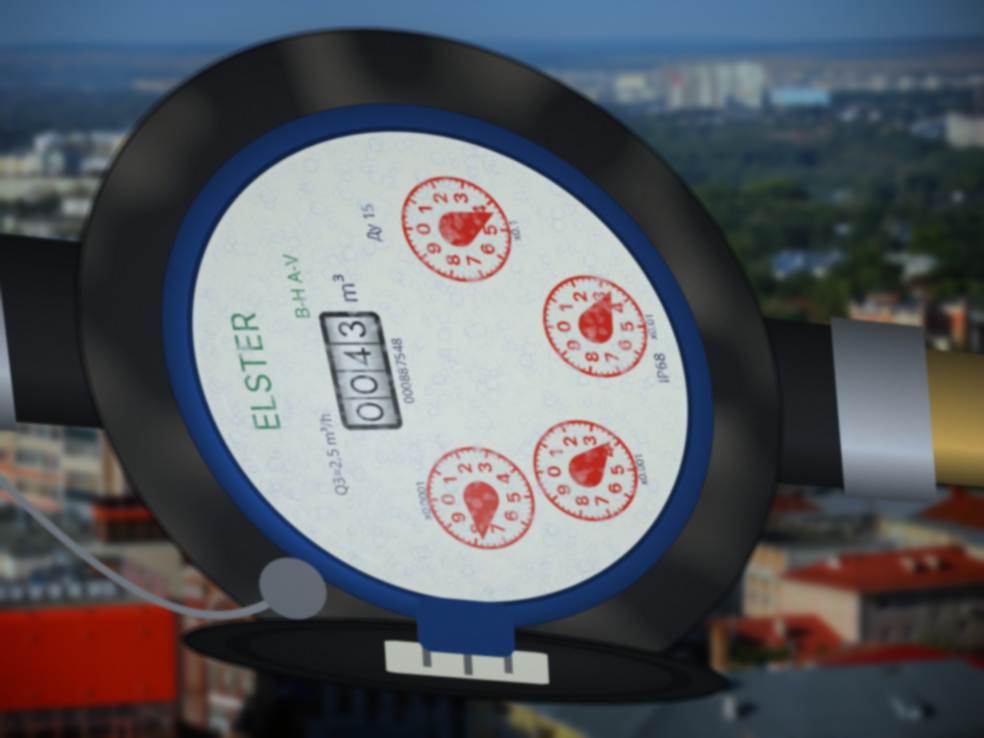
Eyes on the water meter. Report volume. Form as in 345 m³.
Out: 43.4337 m³
